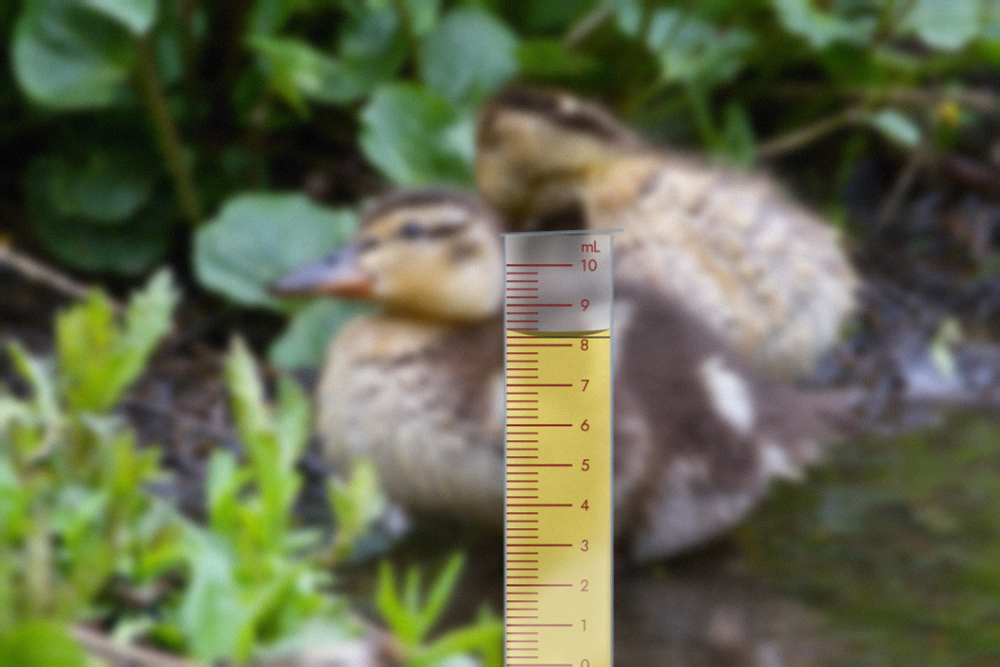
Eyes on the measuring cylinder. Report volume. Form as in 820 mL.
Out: 8.2 mL
